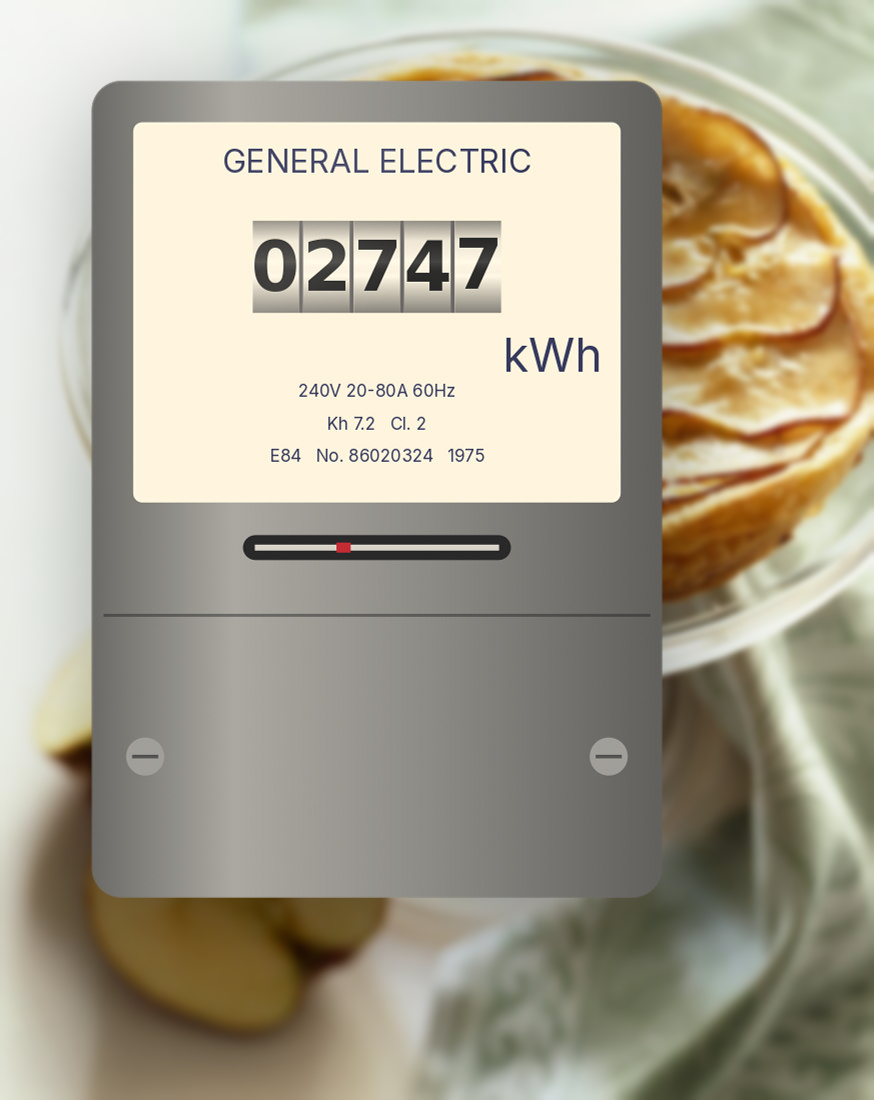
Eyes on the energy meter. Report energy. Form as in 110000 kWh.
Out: 2747 kWh
